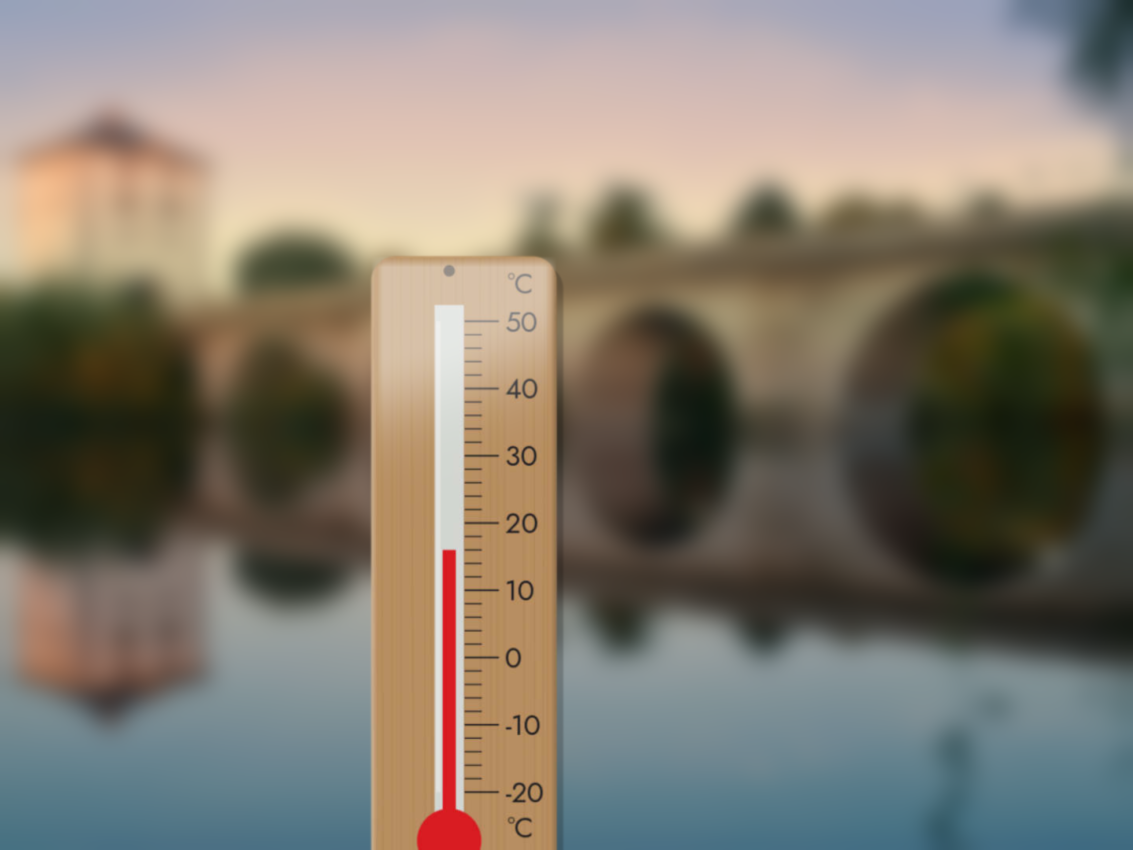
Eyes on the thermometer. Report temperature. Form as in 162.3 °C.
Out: 16 °C
